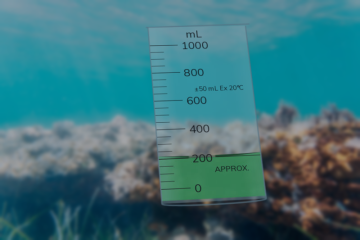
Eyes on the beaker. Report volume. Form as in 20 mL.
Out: 200 mL
